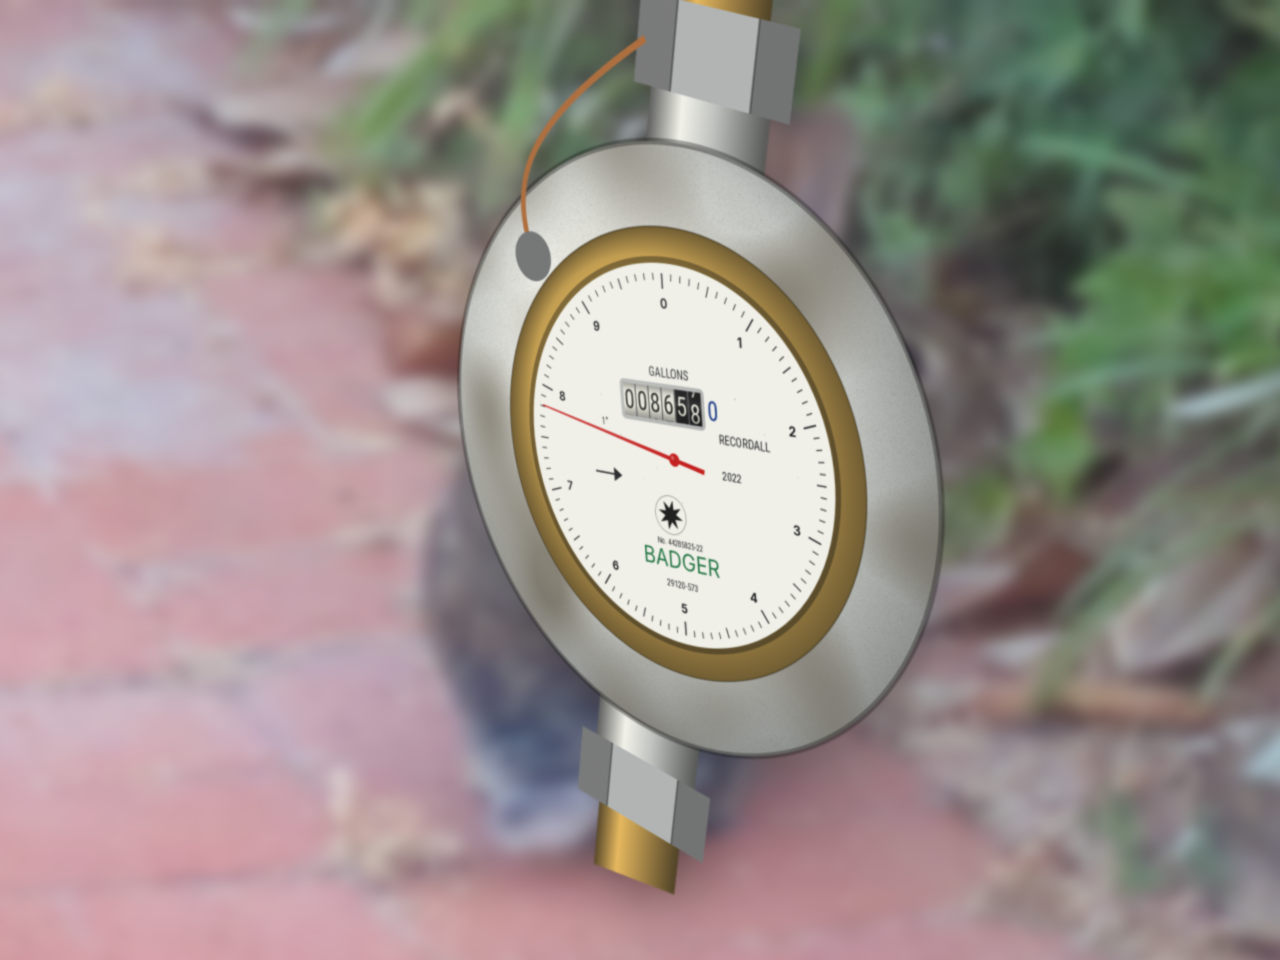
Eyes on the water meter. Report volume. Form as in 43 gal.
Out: 86577.8 gal
